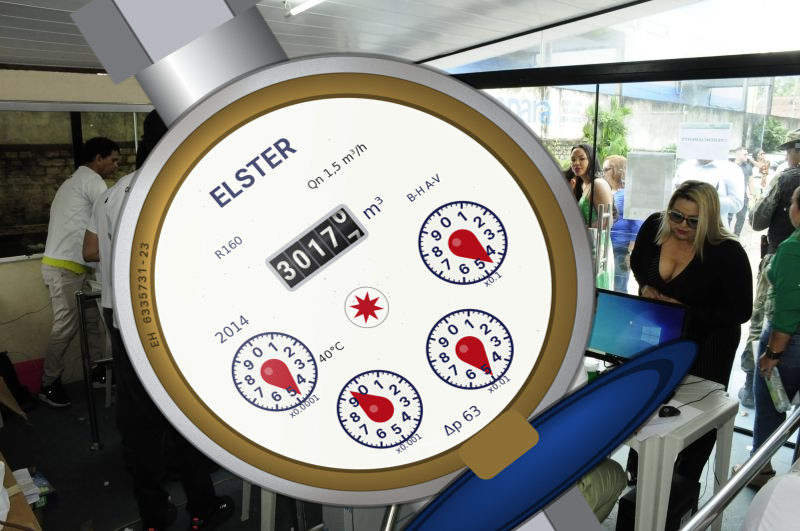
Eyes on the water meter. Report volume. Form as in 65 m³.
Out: 30176.4494 m³
